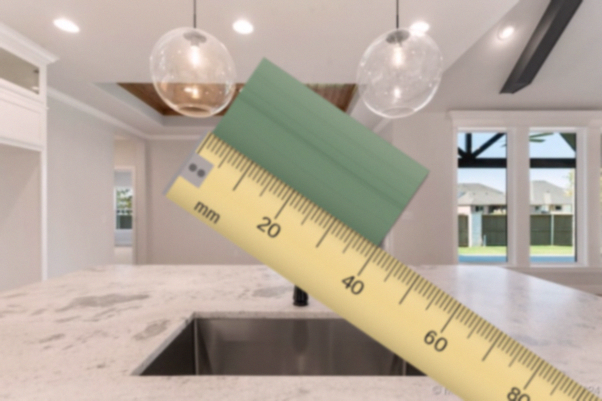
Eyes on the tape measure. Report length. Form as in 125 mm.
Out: 40 mm
